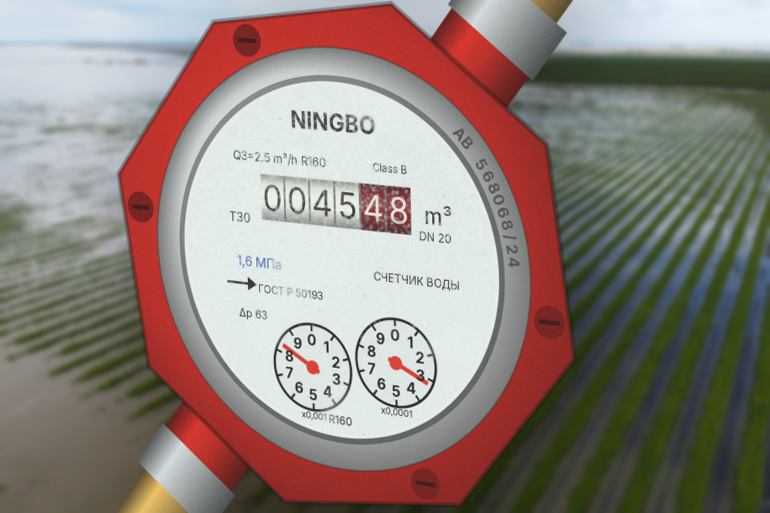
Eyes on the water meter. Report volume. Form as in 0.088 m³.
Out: 45.4883 m³
